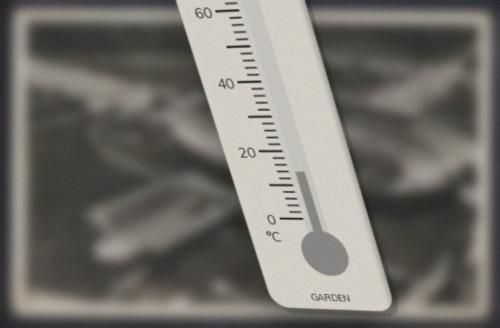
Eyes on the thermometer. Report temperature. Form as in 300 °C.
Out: 14 °C
